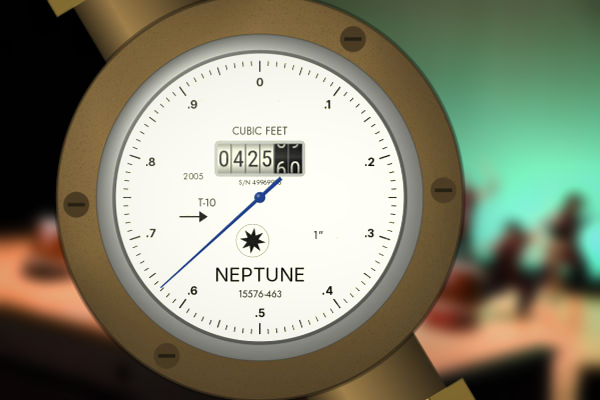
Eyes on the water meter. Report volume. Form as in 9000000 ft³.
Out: 42559.63 ft³
